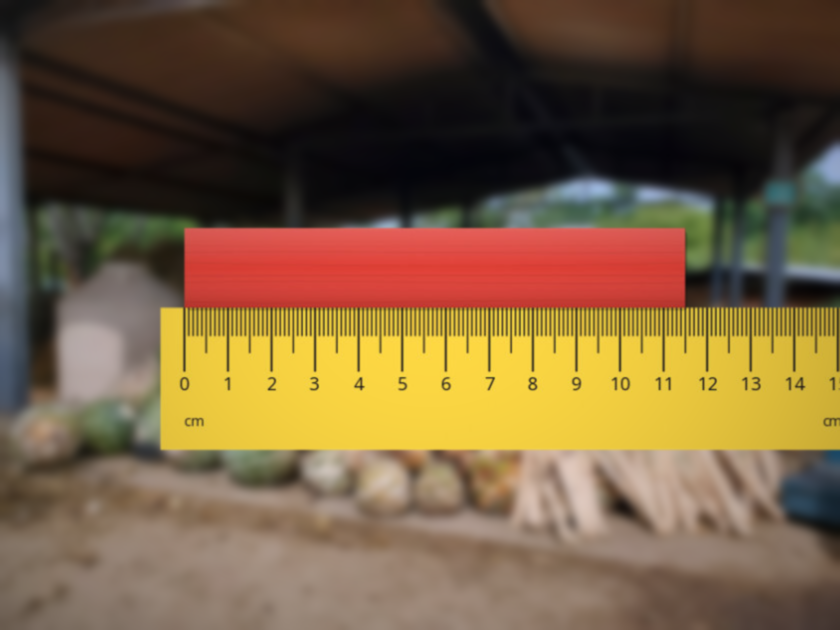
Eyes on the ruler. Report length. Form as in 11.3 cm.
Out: 11.5 cm
